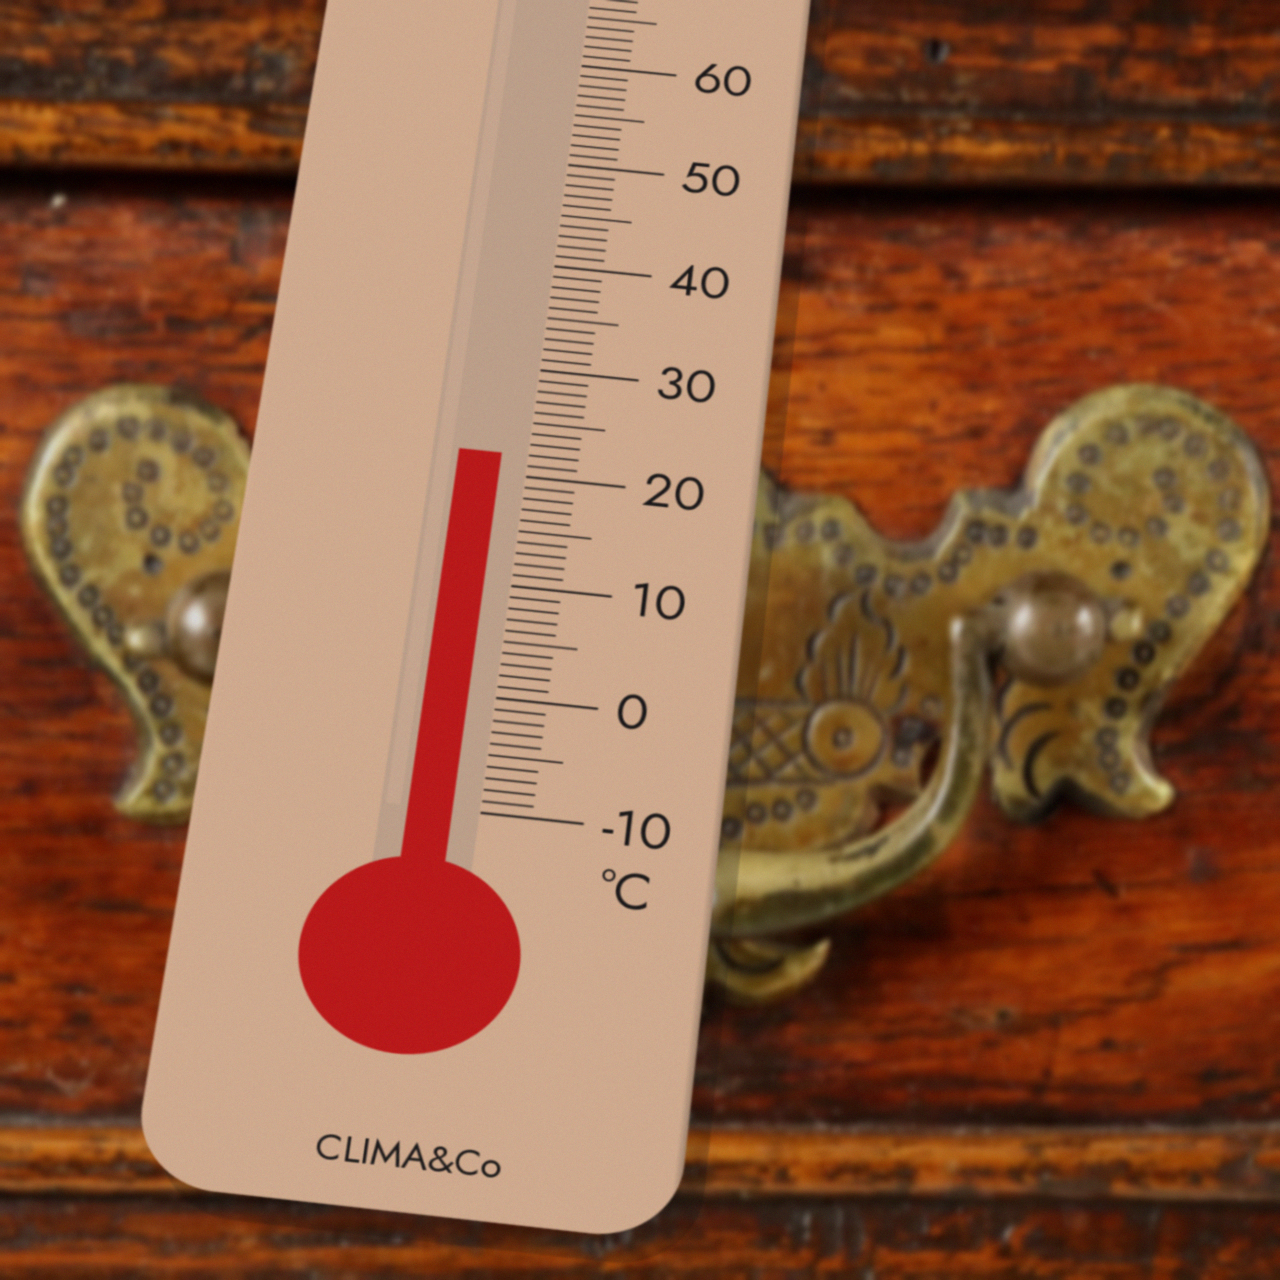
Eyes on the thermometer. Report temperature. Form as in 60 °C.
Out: 22 °C
